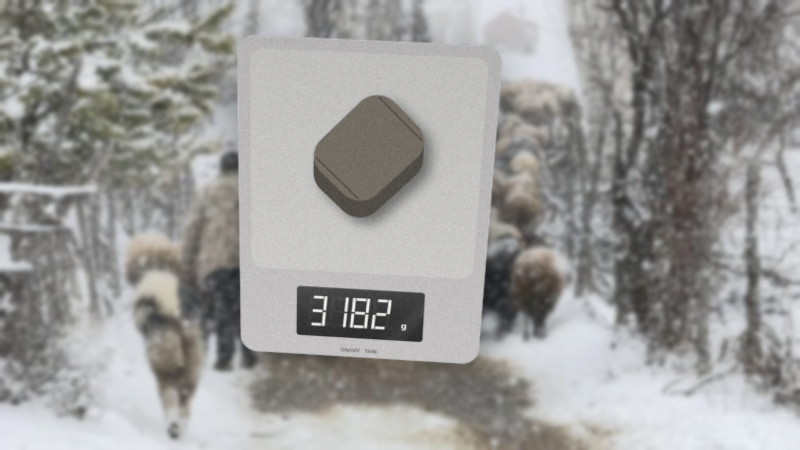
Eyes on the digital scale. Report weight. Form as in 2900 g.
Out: 3182 g
